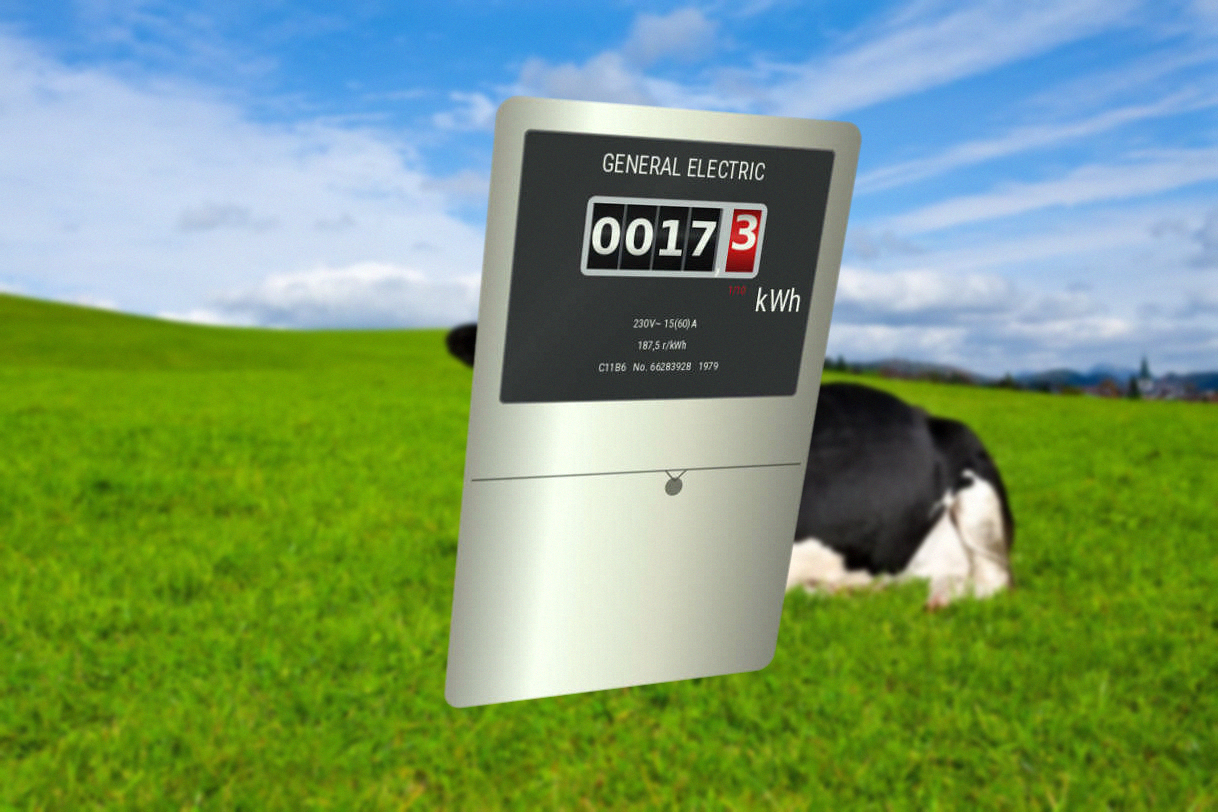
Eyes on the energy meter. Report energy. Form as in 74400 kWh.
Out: 17.3 kWh
